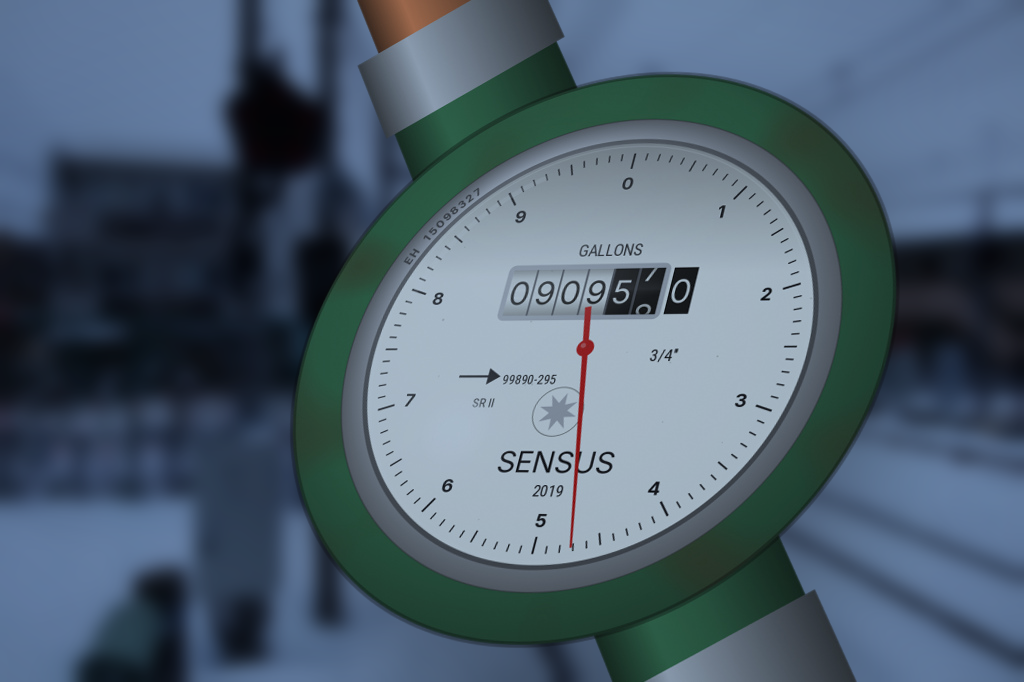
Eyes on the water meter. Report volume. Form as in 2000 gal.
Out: 909574.7 gal
